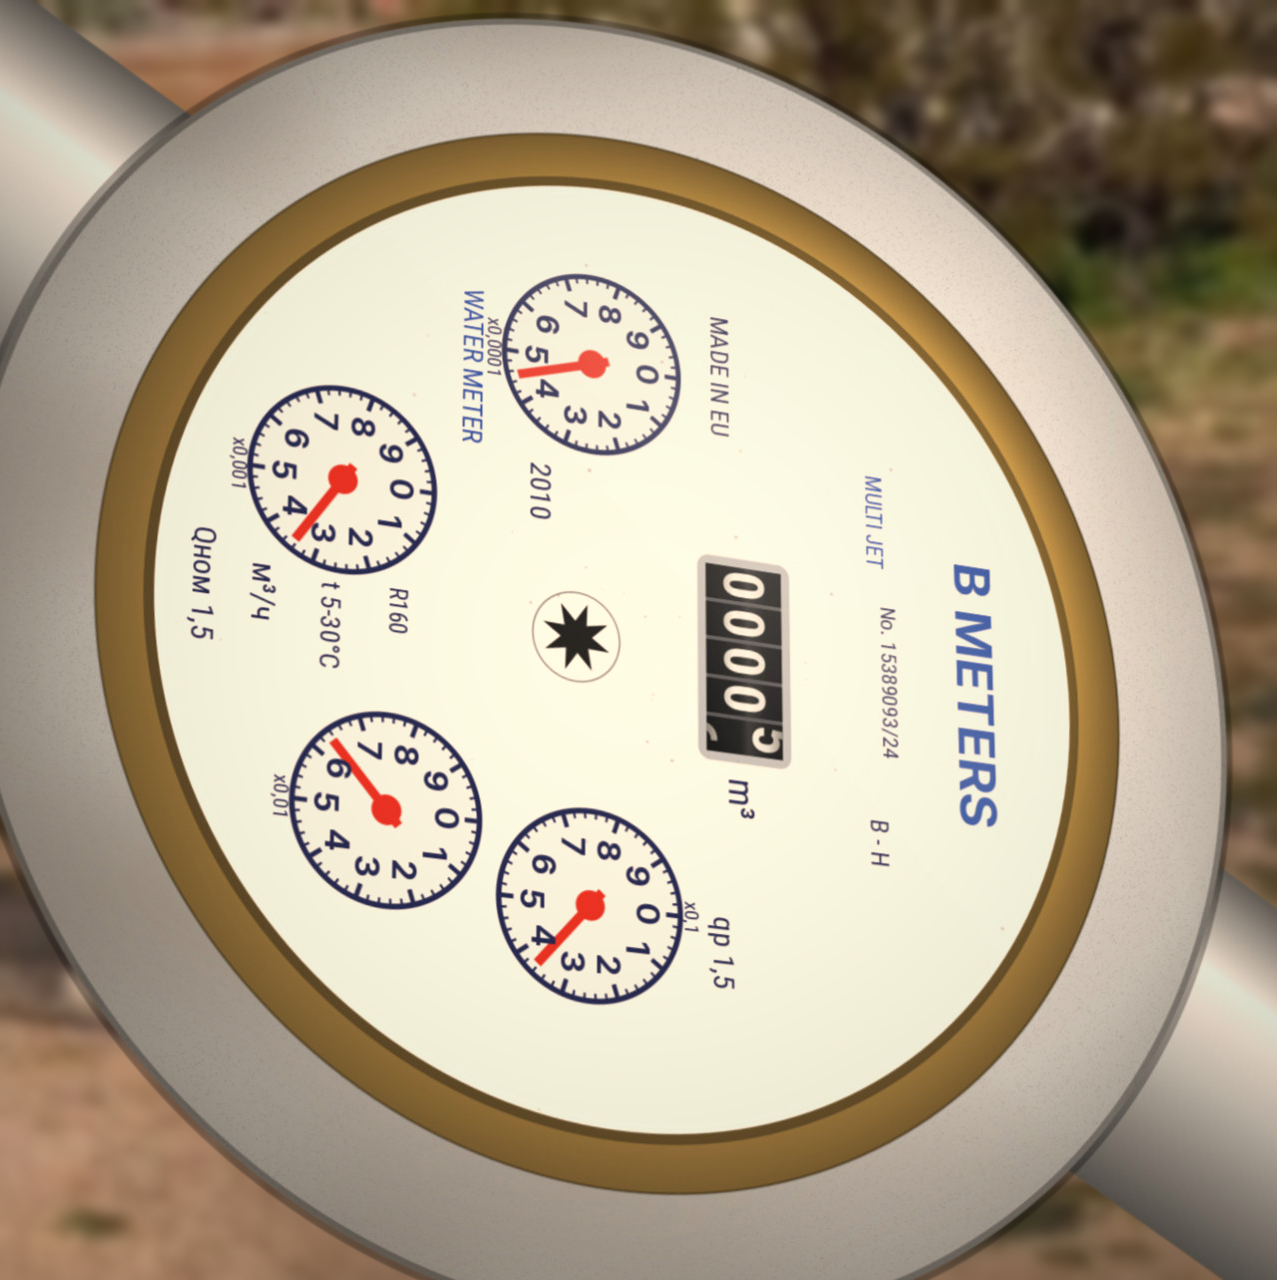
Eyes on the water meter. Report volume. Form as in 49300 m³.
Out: 5.3634 m³
